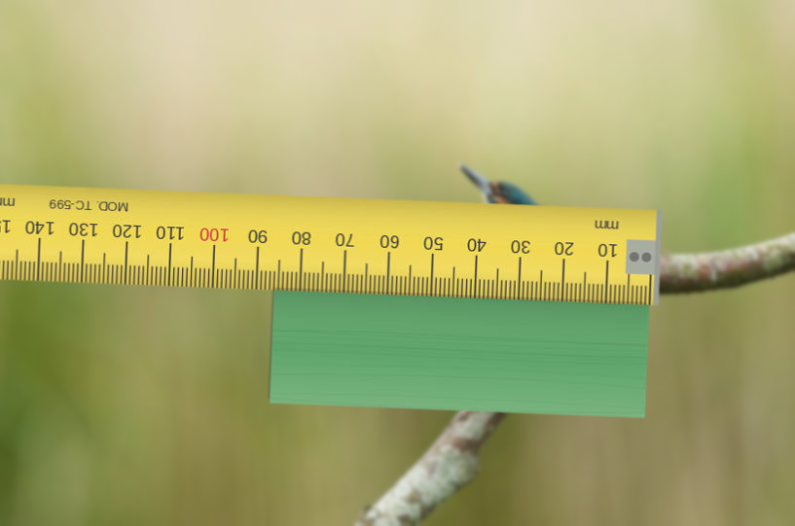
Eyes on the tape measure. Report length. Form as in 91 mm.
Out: 86 mm
